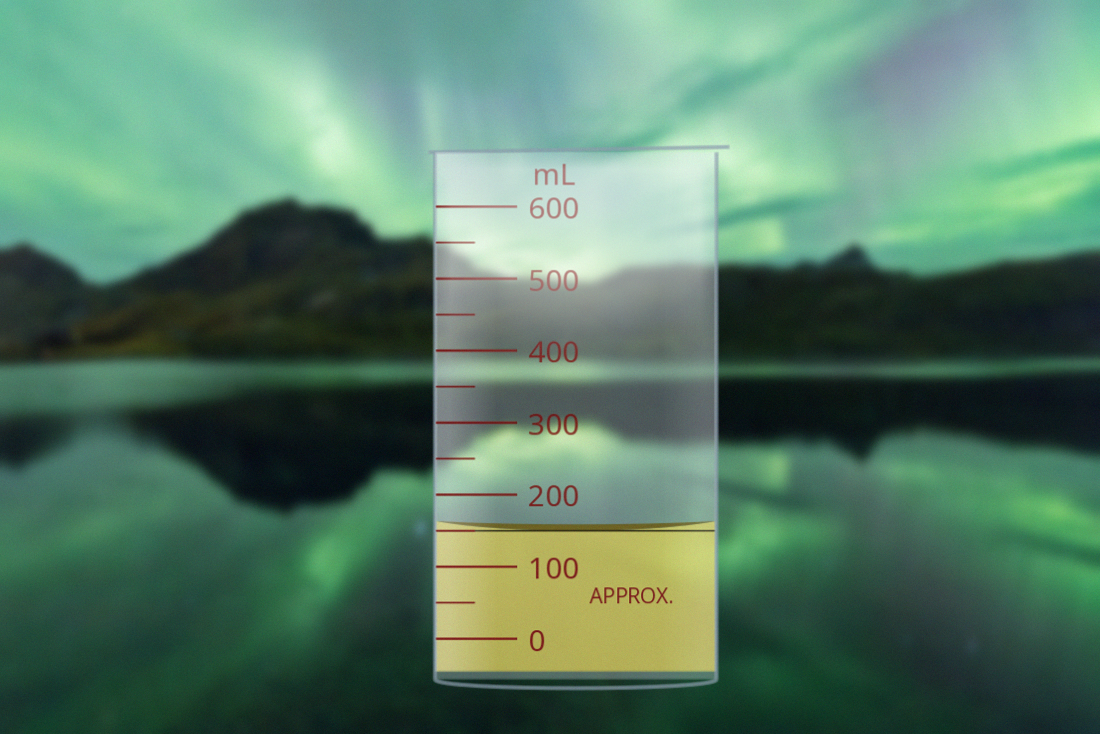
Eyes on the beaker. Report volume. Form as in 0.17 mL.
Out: 150 mL
